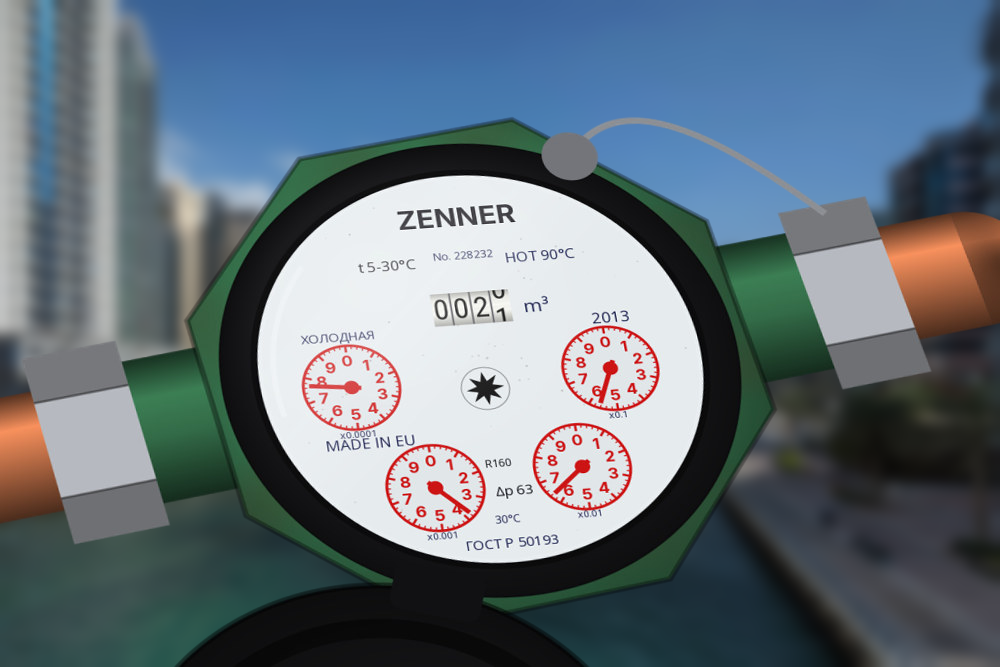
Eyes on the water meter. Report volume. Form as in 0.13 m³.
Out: 20.5637 m³
